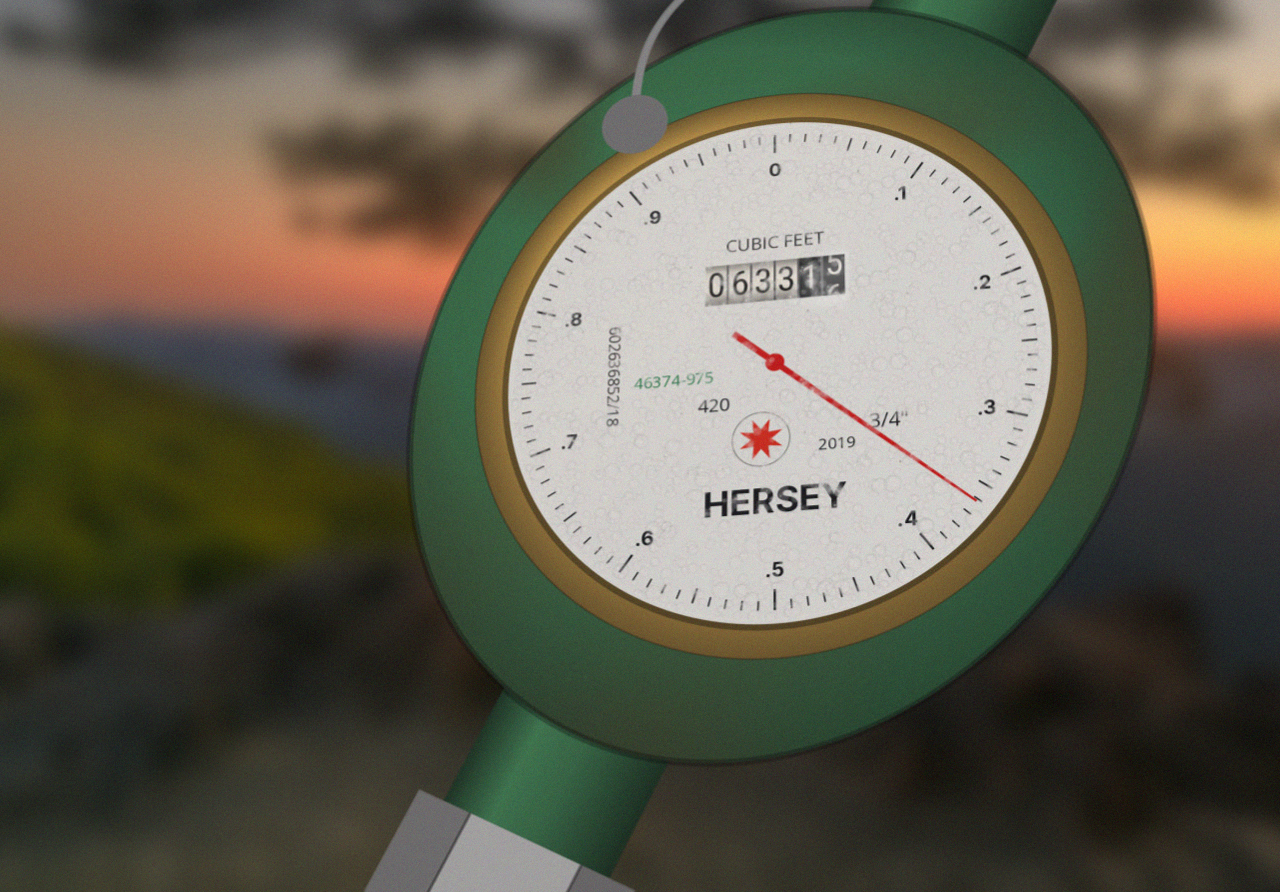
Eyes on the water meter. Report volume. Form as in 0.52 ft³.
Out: 63315.36 ft³
